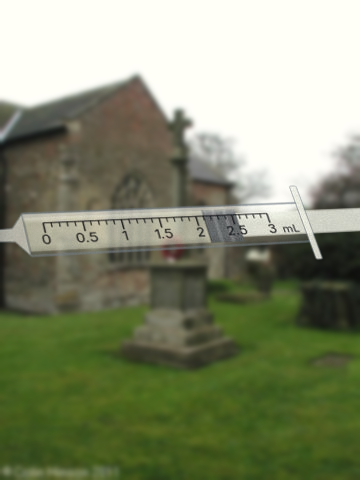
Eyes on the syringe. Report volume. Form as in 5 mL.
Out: 2.1 mL
